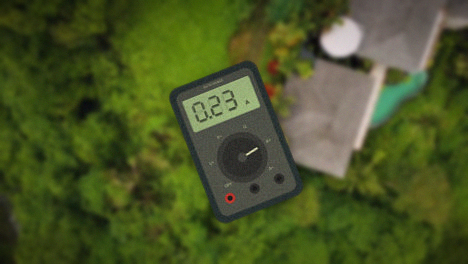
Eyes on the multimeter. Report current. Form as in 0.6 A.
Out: 0.23 A
